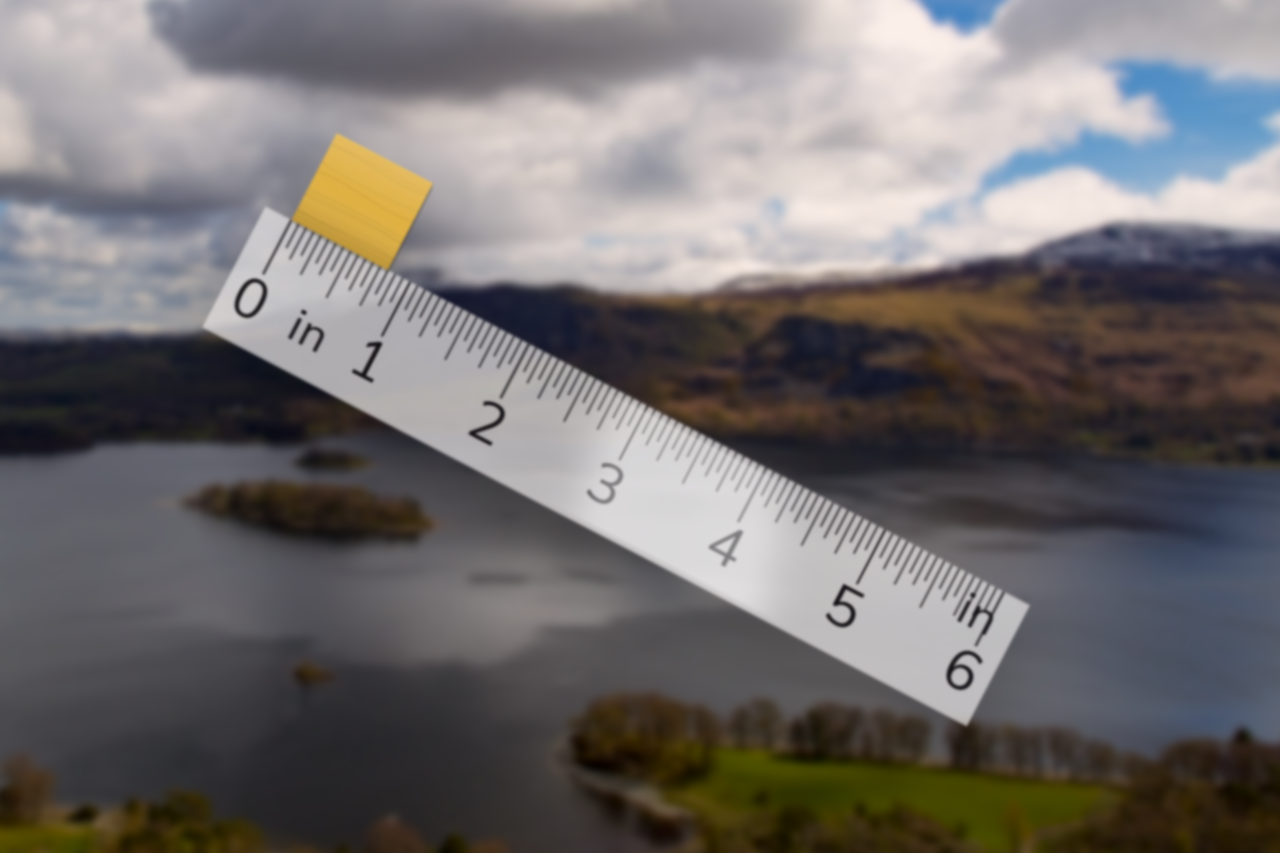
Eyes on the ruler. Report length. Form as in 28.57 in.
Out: 0.8125 in
